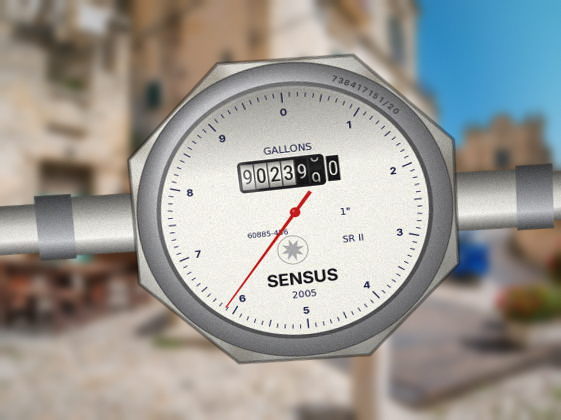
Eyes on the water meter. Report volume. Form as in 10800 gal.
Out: 9023986.1 gal
